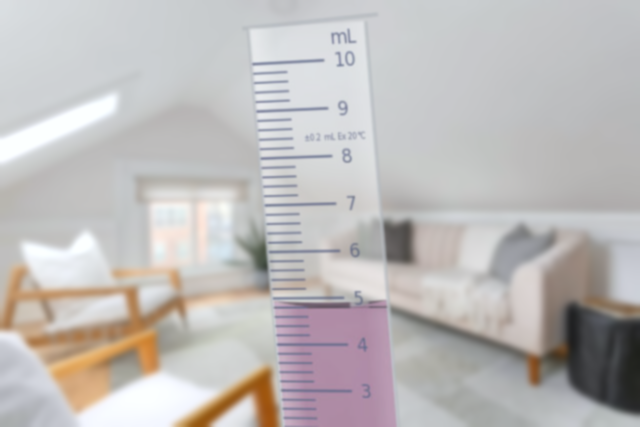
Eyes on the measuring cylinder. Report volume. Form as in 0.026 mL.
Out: 4.8 mL
